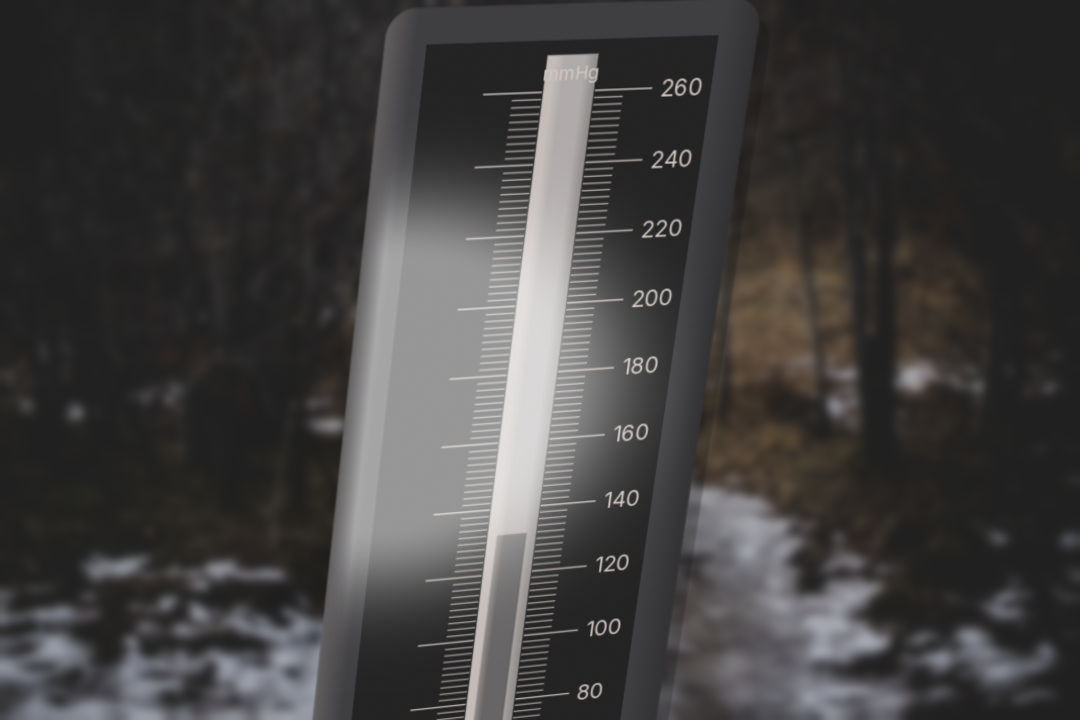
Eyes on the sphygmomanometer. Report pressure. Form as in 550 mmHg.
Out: 132 mmHg
